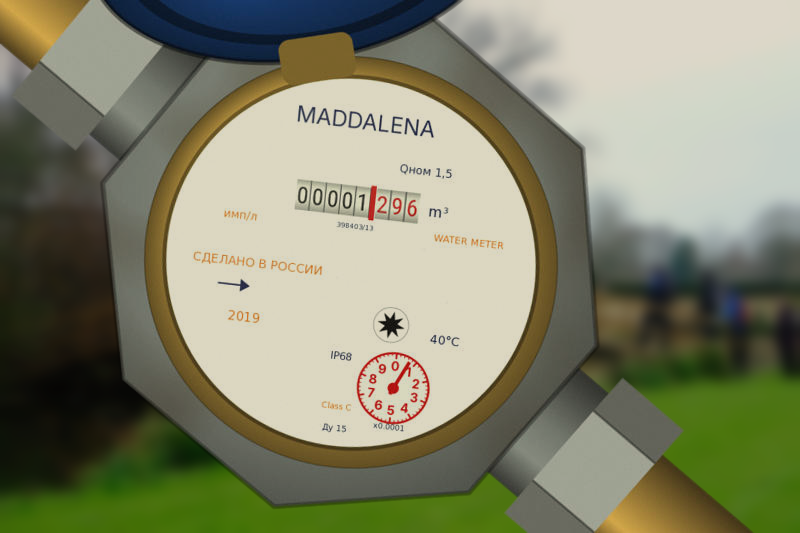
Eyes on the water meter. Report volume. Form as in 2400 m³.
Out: 1.2960 m³
